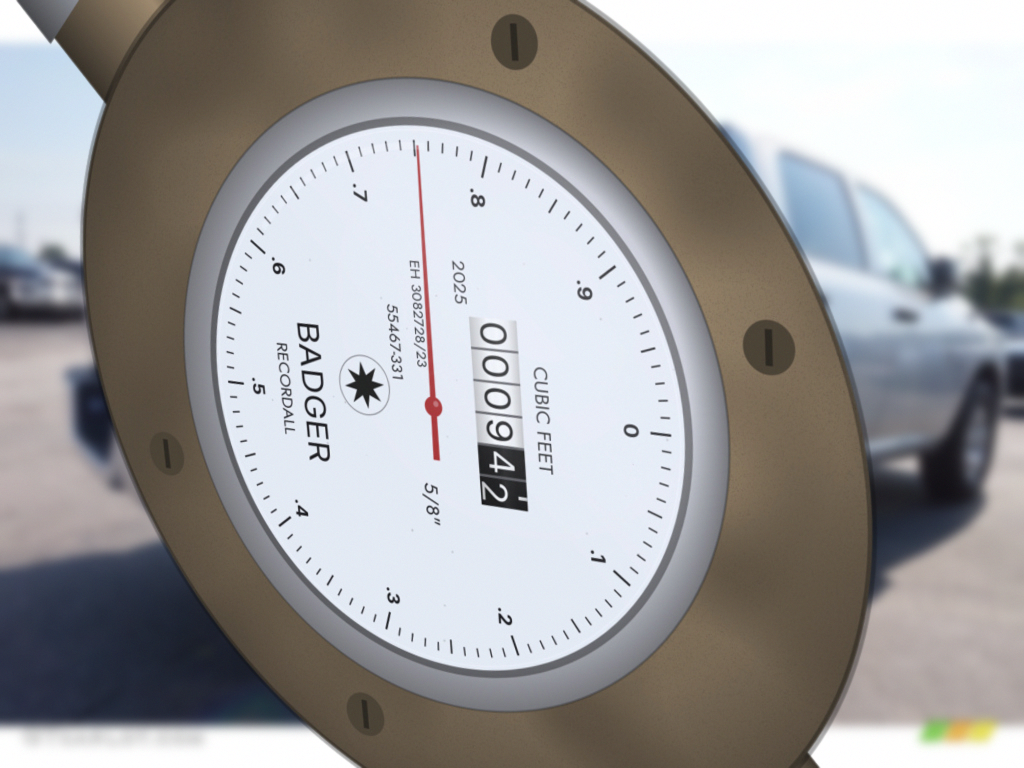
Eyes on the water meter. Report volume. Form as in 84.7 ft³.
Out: 941.75 ft³
